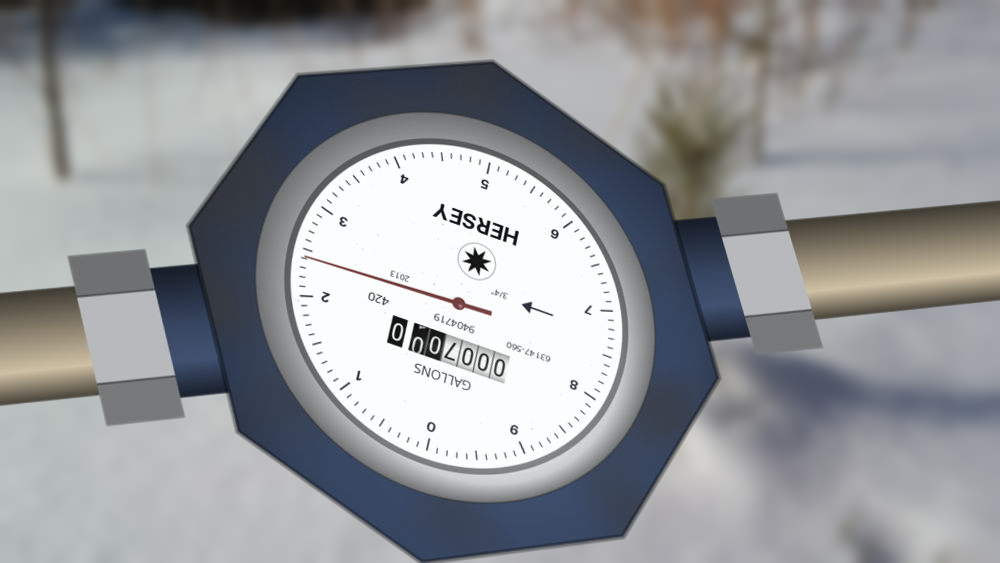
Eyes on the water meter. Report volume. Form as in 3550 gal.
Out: 7002.4 gal
